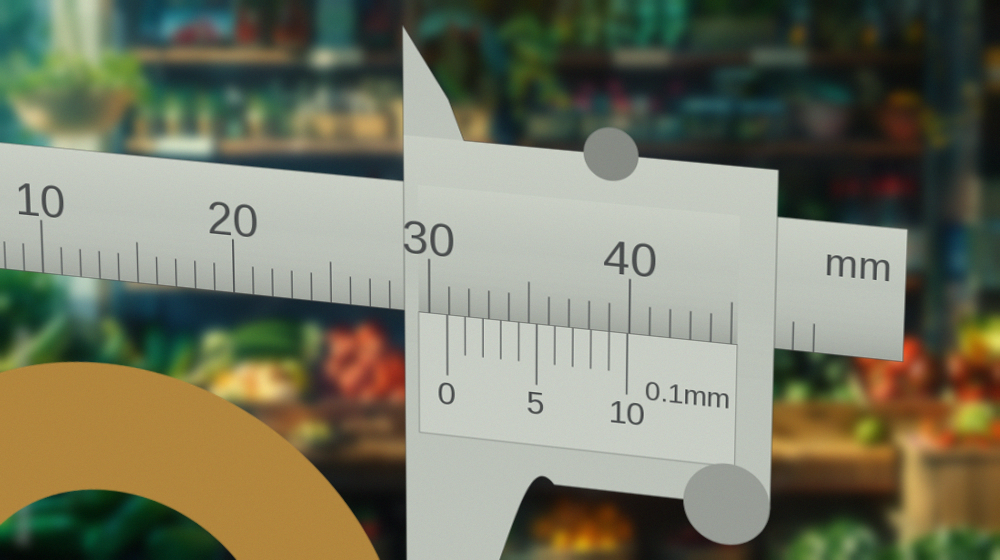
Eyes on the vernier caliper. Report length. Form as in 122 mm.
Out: 30.9 mm
